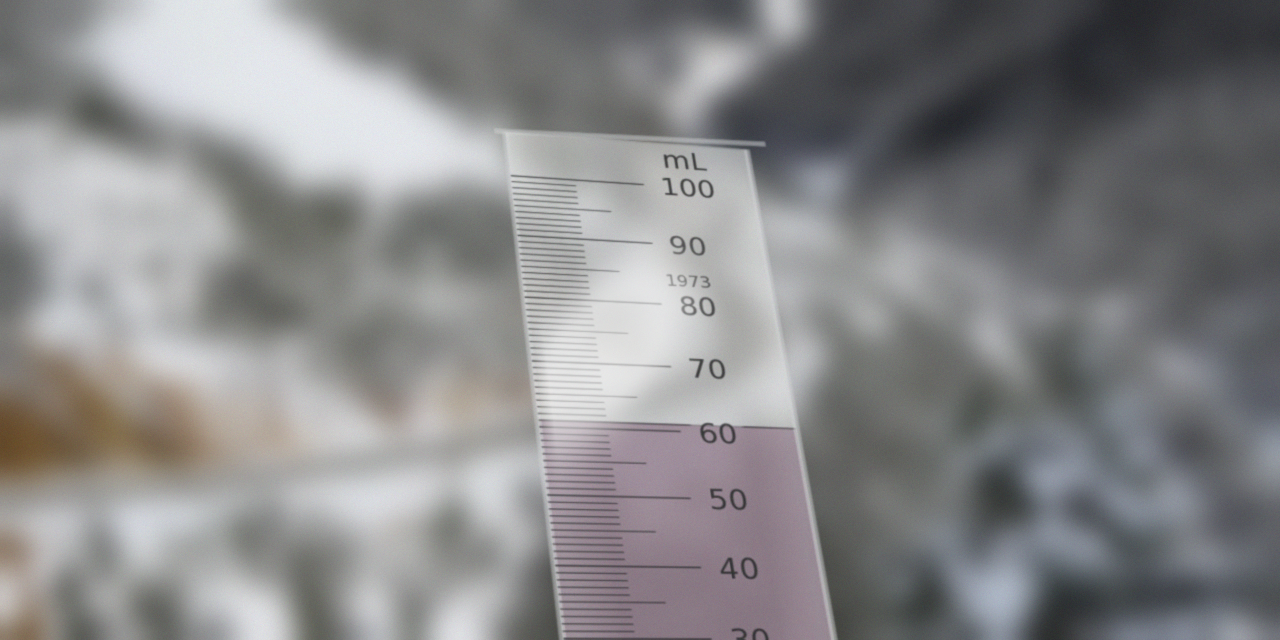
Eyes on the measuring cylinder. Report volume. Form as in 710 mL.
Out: 61 mL
